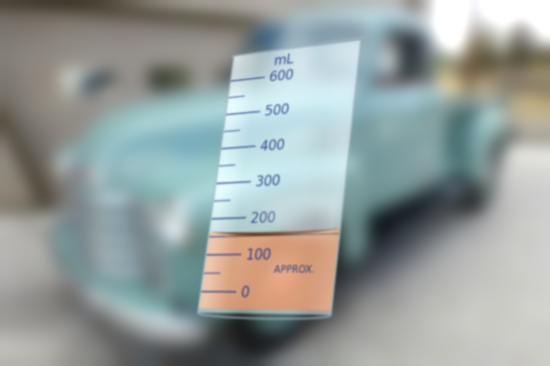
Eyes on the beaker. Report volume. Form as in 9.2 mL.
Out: 150 mL
